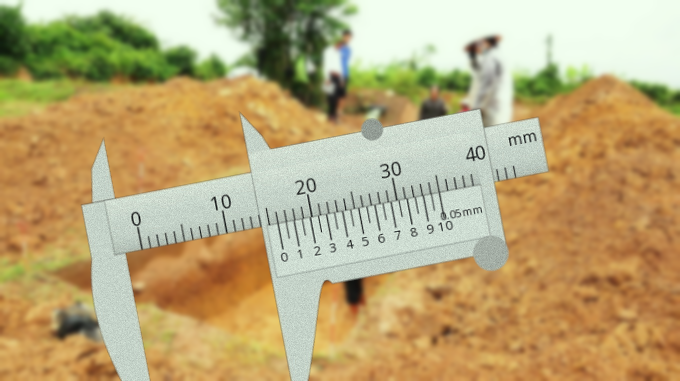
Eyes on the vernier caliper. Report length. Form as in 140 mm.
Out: 16.0 mm
